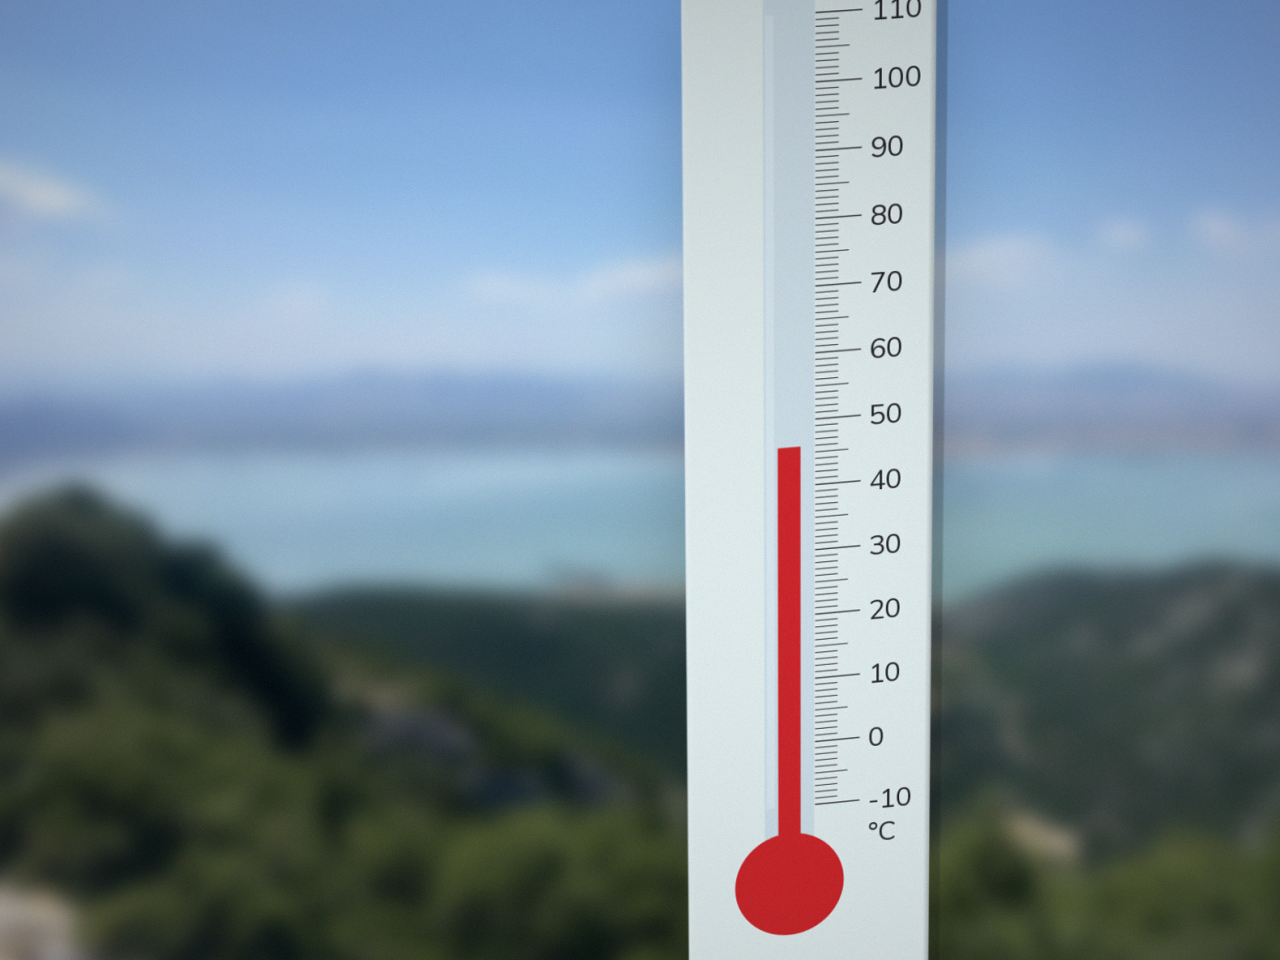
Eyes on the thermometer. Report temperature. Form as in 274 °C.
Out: 46 °C
